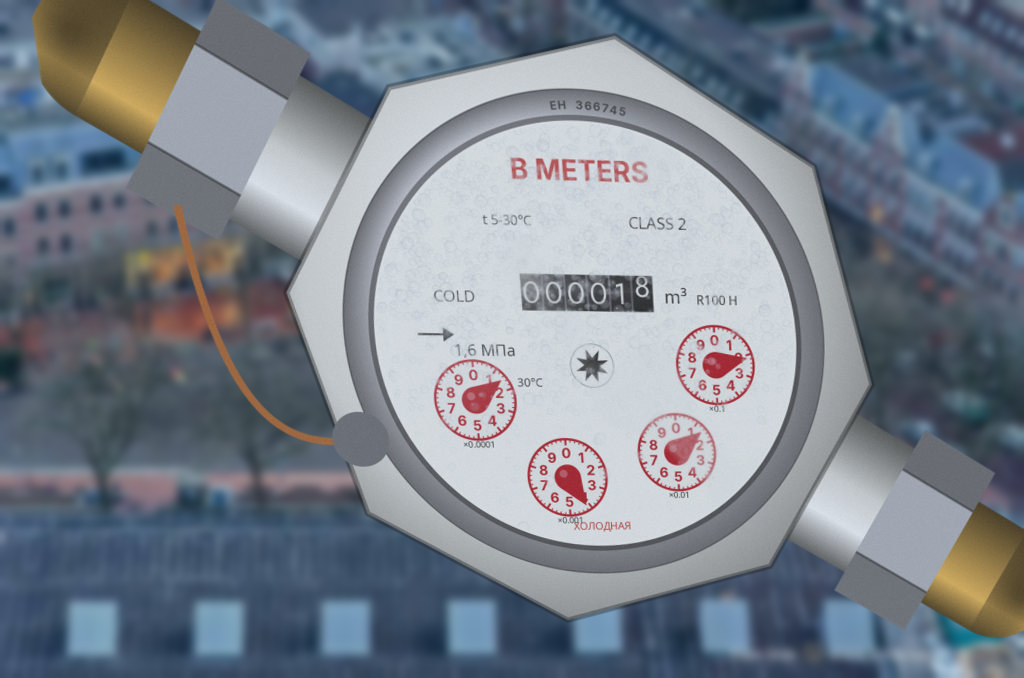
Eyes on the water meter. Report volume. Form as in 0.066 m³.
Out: 18.2141 m³
